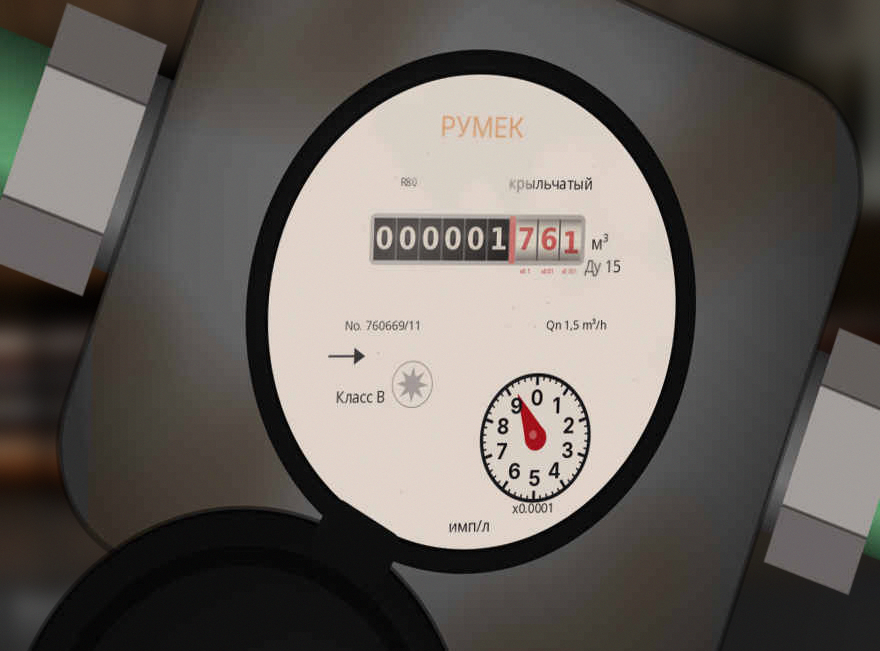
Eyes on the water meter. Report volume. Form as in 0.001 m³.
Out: 1.7609 m³
